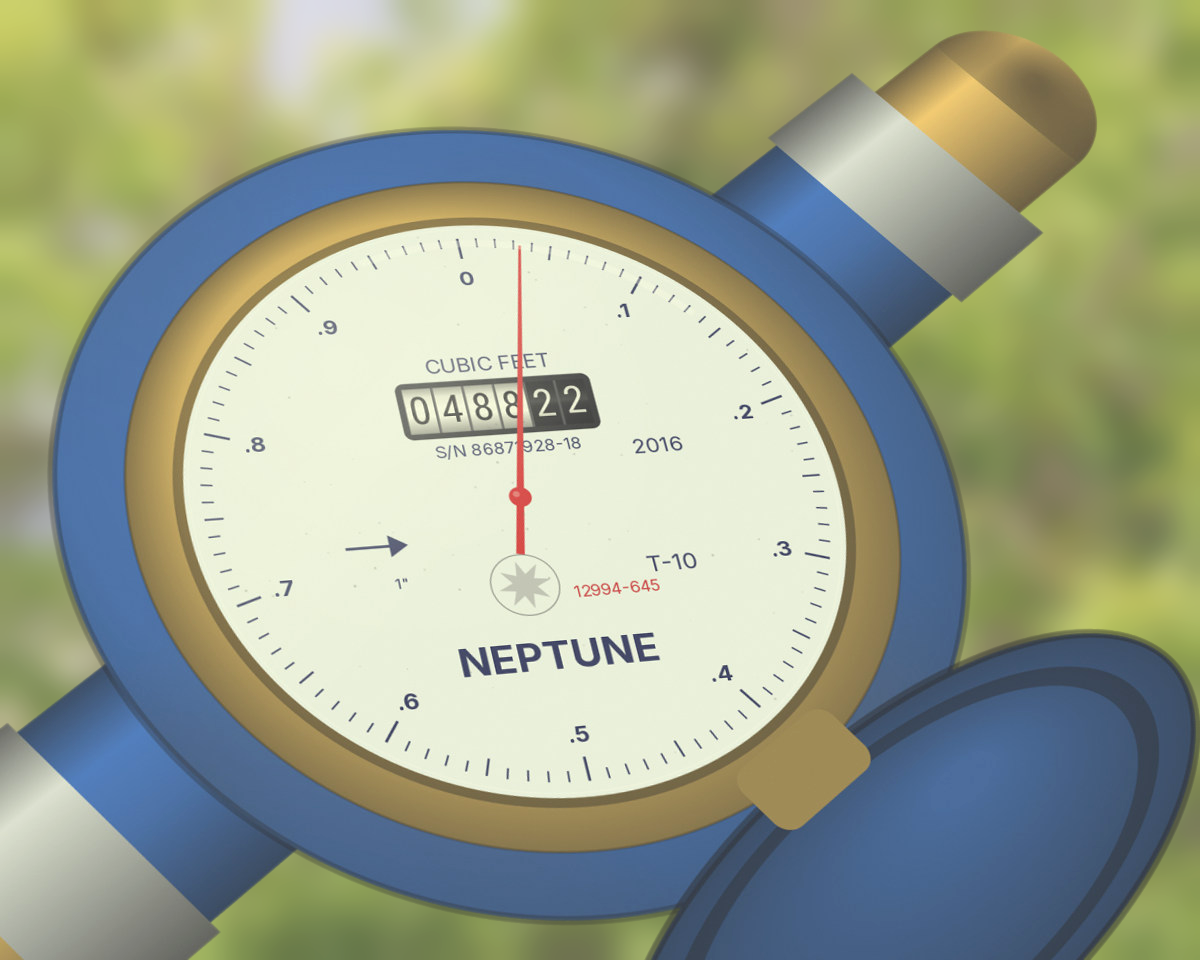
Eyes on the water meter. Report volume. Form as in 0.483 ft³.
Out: 48822.03 ft³
